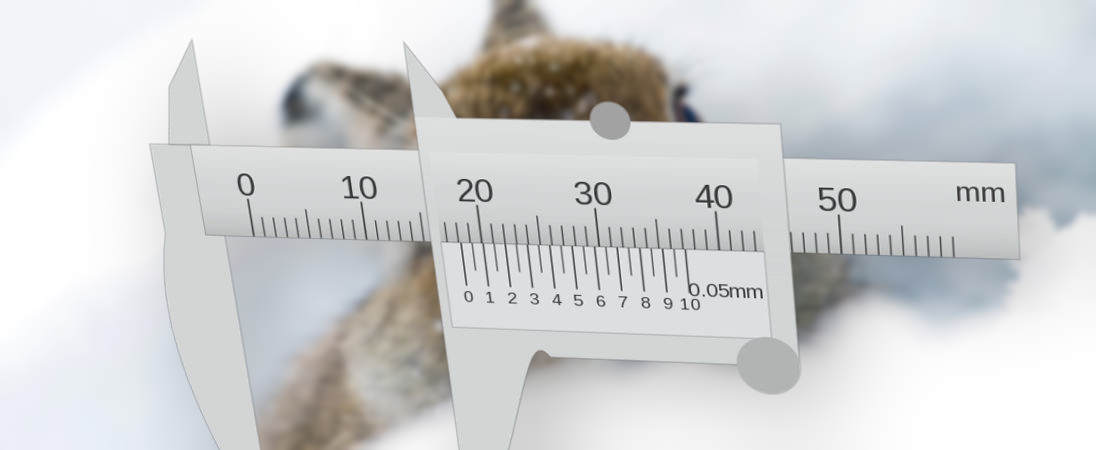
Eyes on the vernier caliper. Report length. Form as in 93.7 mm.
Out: 18.2 mm
